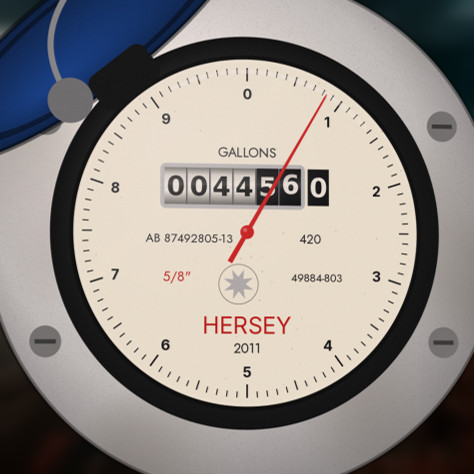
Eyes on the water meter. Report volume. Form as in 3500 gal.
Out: 44560.8 gal
